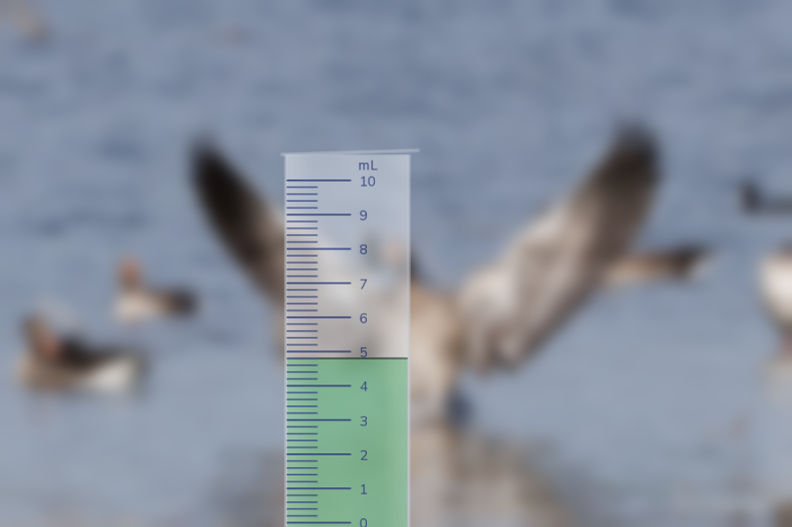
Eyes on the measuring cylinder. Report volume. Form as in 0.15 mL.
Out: 4.8 mL
